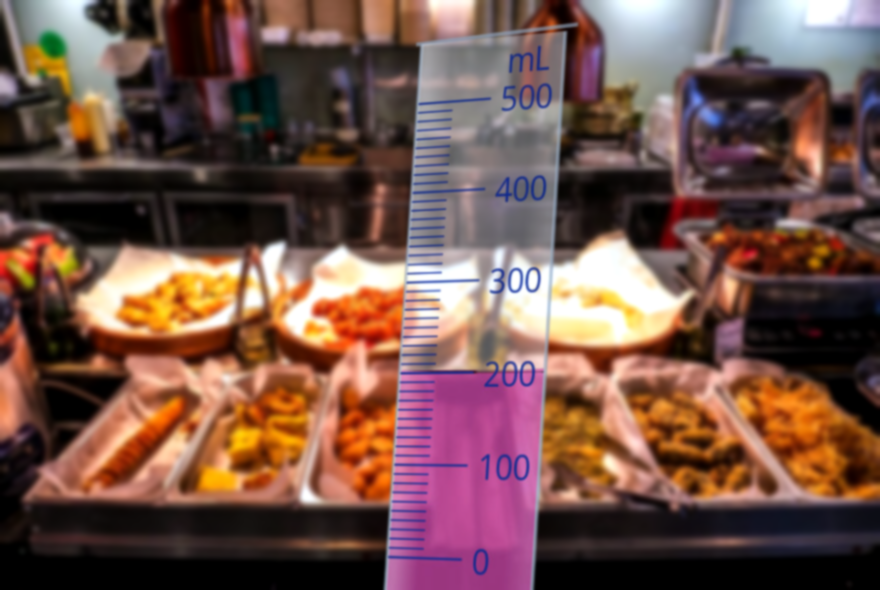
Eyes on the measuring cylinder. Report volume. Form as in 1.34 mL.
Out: 200 mL
